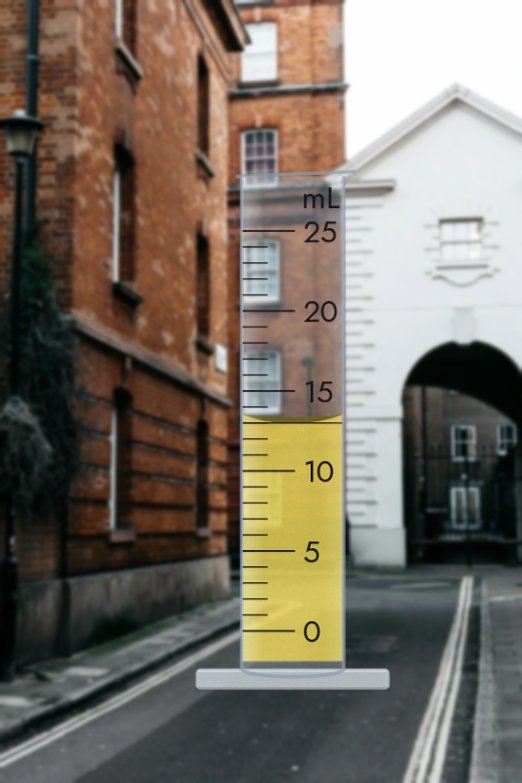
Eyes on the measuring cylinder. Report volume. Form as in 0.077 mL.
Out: 13 mL
